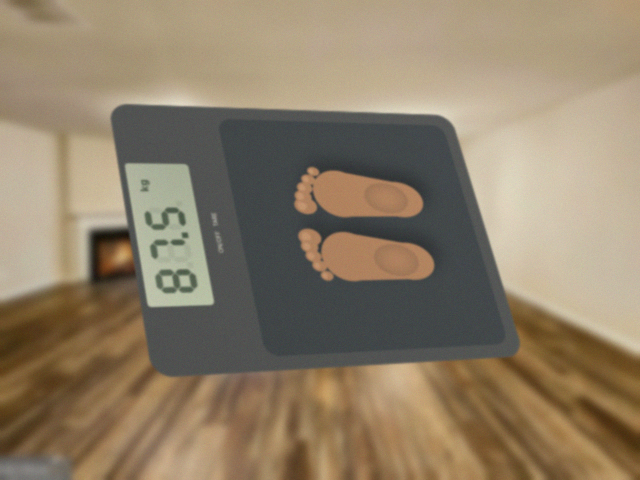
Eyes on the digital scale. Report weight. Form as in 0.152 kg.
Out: 87.5 kg
